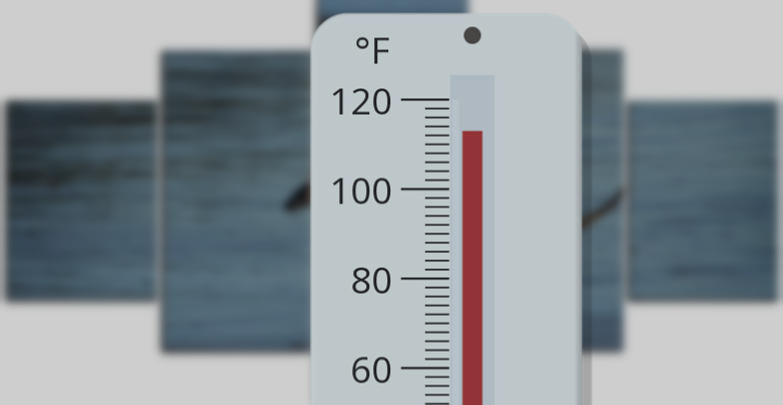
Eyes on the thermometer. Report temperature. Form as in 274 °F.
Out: 113 °F
